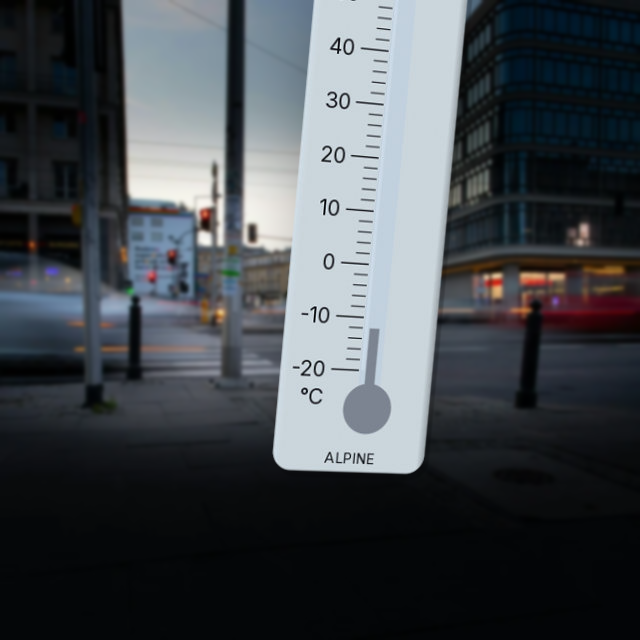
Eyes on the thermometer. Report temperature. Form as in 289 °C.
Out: -12 °C
